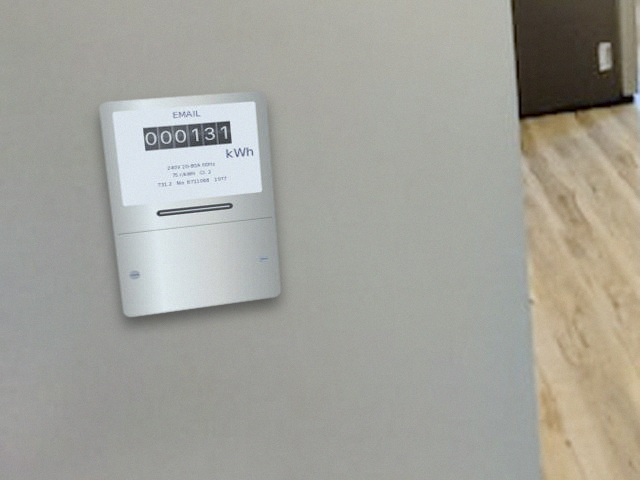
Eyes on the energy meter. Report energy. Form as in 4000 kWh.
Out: 131 kWh
